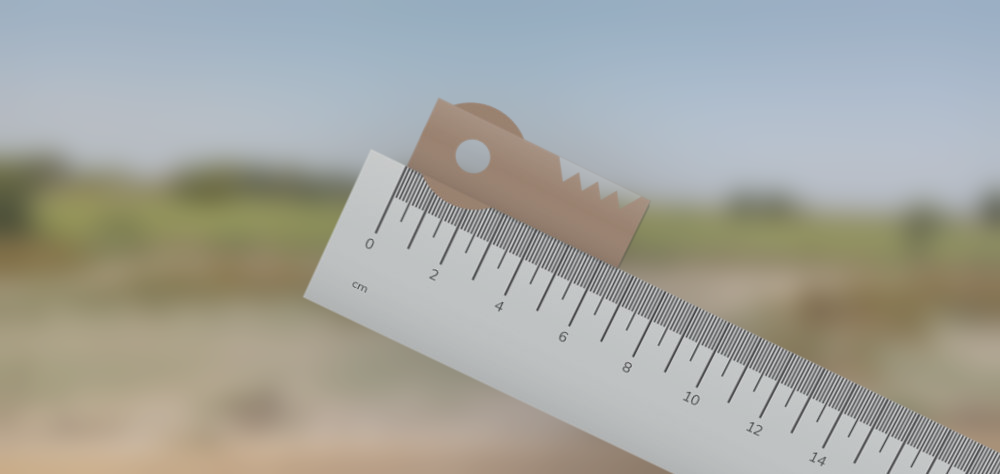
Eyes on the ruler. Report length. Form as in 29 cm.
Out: 6.5 cm
